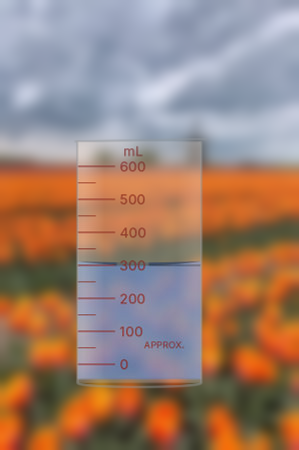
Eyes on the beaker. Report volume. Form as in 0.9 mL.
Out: 300 mL
